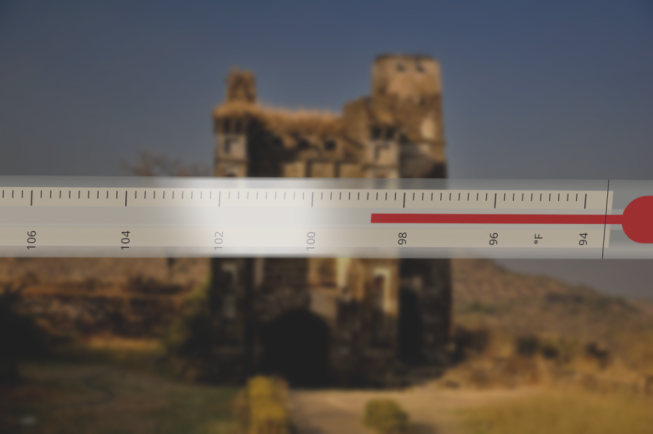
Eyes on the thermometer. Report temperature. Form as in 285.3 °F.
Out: 98.7 °F
